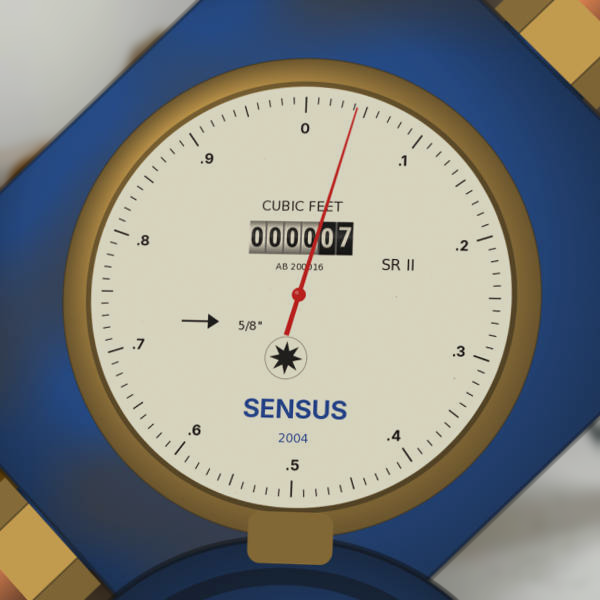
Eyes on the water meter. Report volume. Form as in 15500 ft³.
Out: 7.04 ft³
